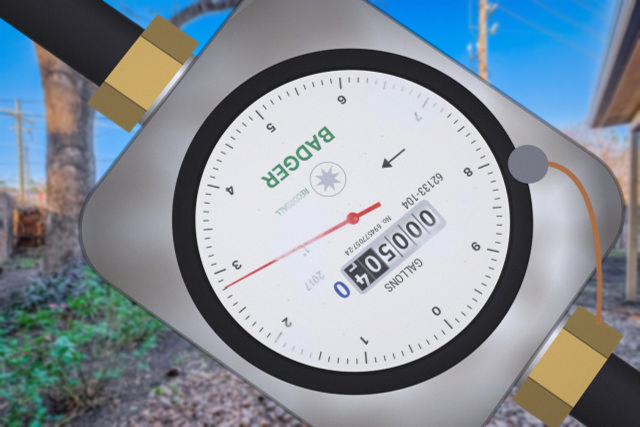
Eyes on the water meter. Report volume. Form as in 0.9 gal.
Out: 5042.8 gal
